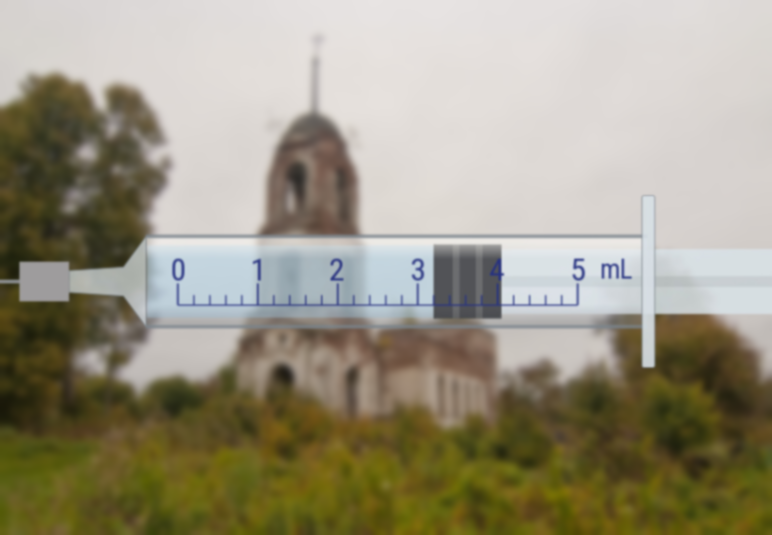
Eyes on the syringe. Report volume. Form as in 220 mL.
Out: 3.2 mL
